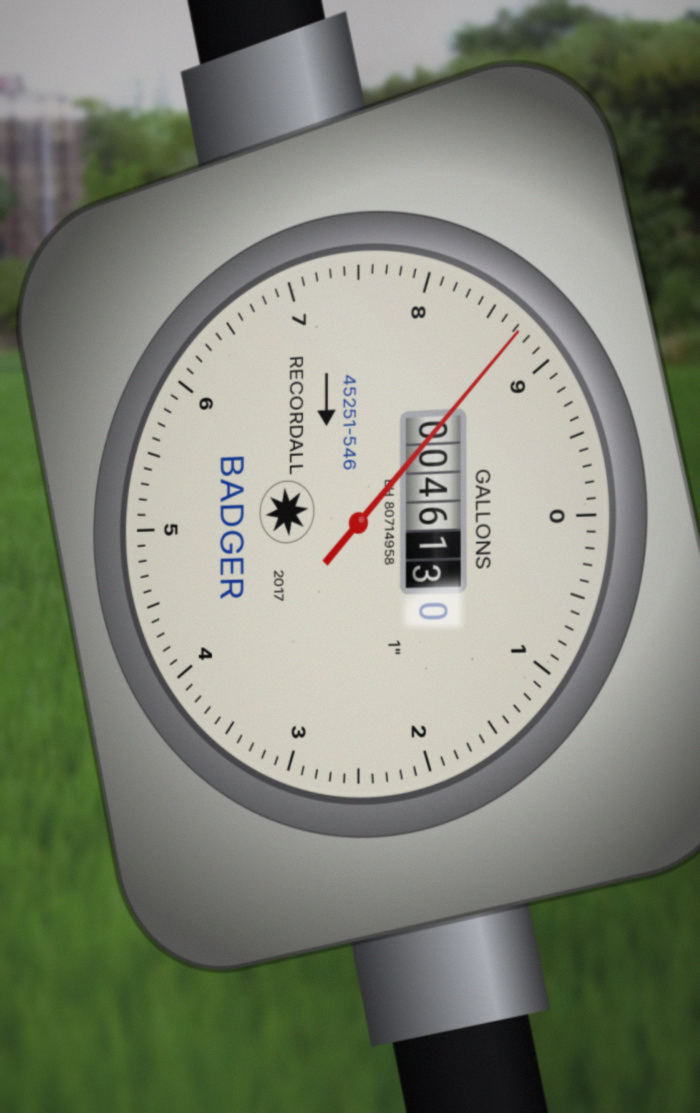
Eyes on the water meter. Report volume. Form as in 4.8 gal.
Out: 46128.7 gal
